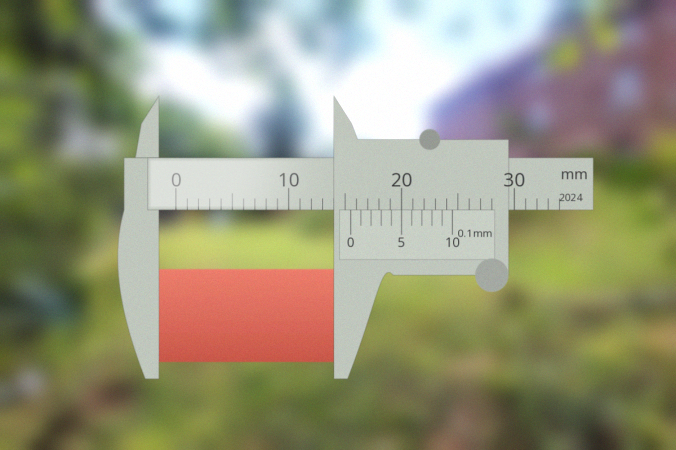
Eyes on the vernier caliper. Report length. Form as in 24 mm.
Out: 15.5 mm
